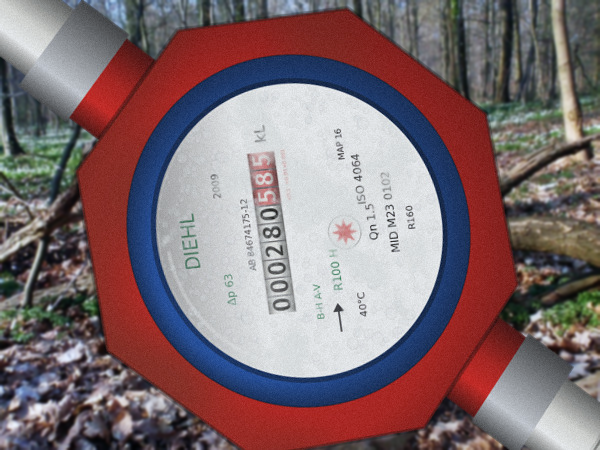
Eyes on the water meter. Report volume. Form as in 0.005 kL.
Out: 280.585 kL
